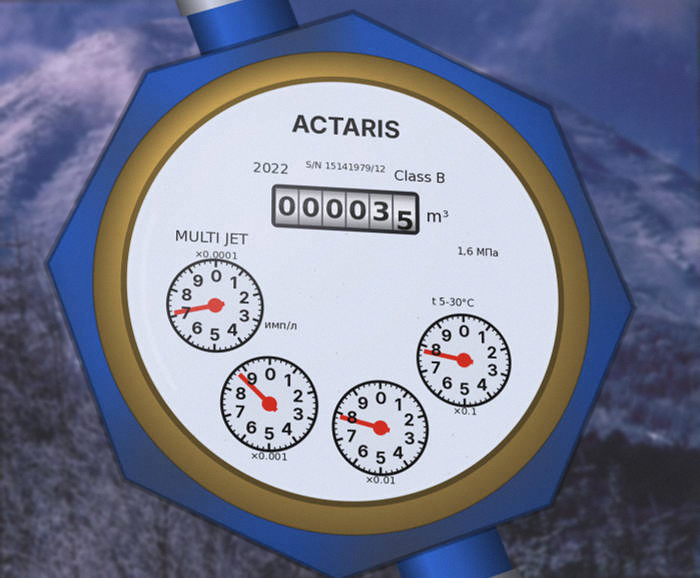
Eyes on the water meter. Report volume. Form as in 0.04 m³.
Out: 34.7787 m³
